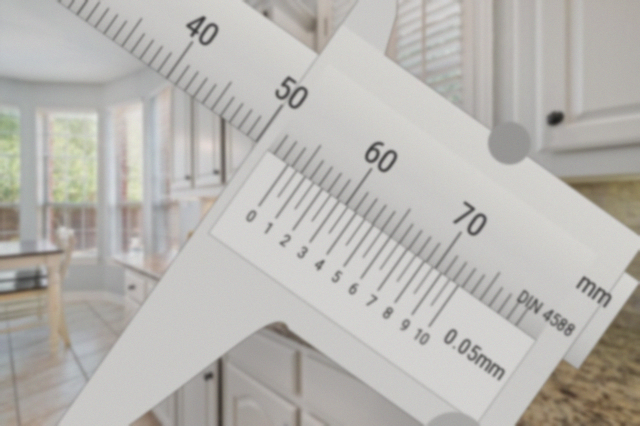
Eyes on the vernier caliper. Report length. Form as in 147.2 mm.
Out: 53.6 mm
